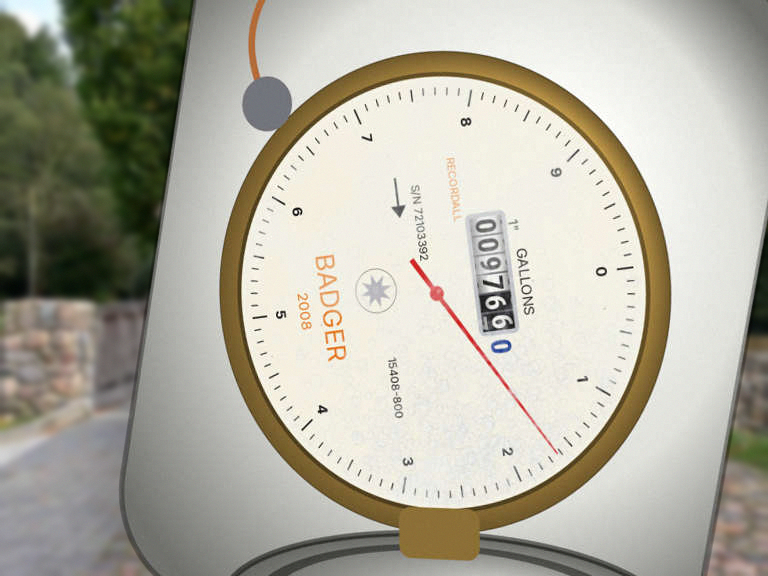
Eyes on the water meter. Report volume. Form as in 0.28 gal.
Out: 97661.6 gal
